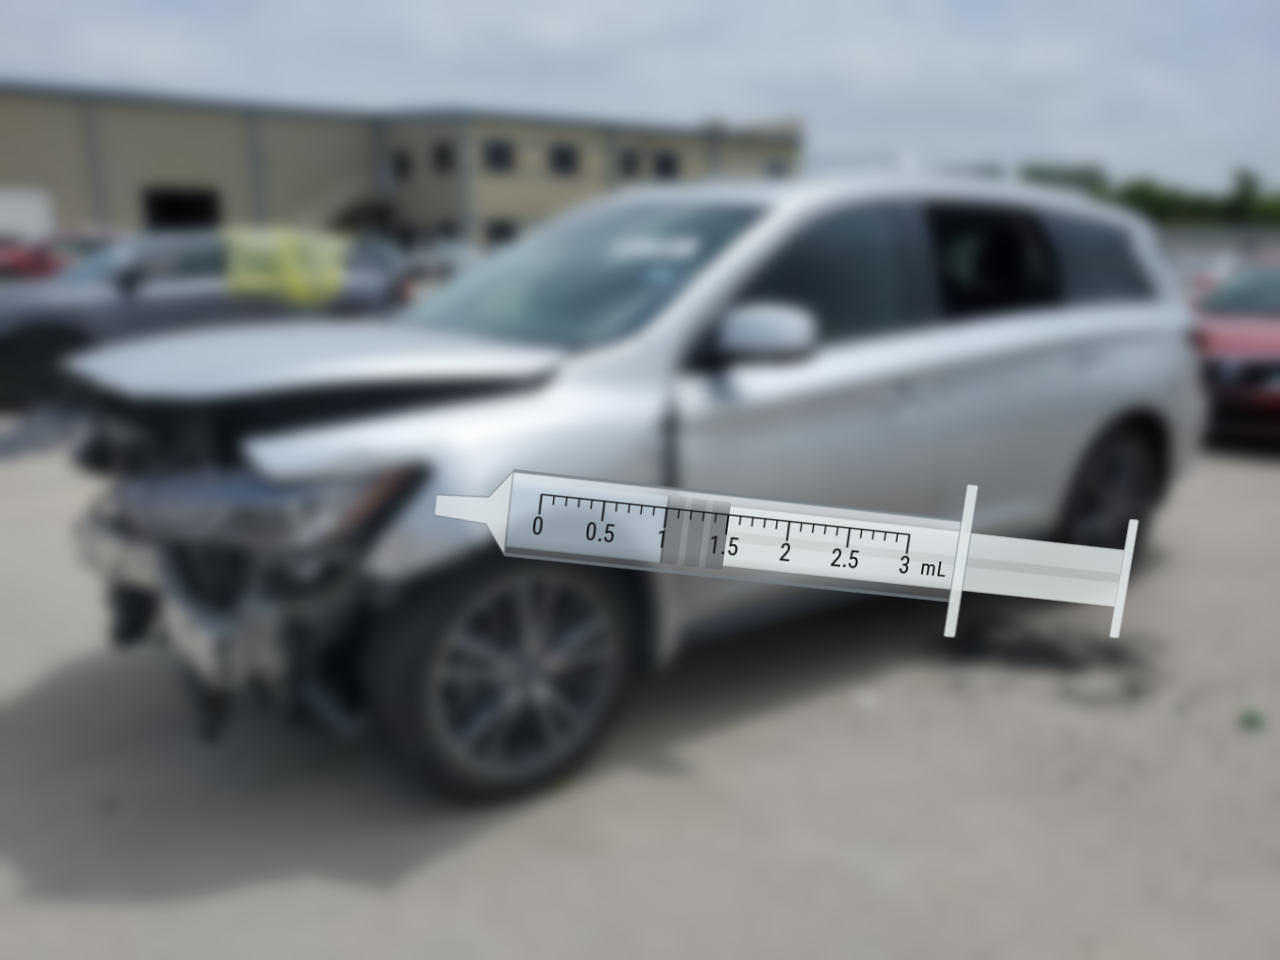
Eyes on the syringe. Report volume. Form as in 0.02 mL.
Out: 1 mL
